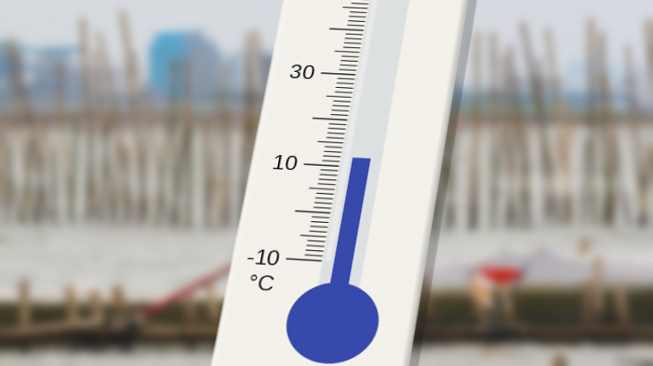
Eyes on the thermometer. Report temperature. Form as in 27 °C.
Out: 12 °C
